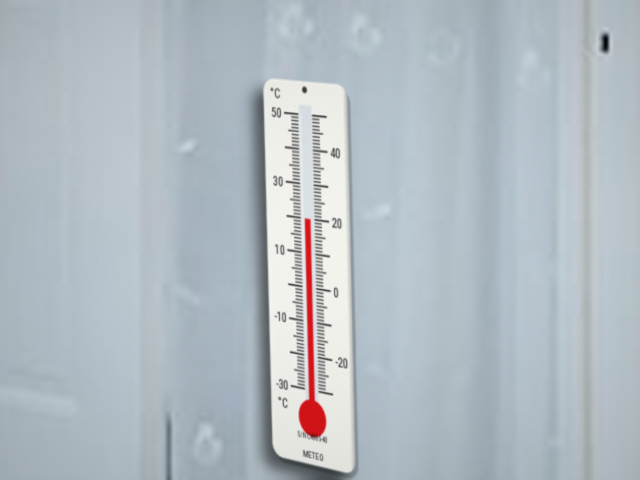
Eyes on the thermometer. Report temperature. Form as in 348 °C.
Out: 20 °C
